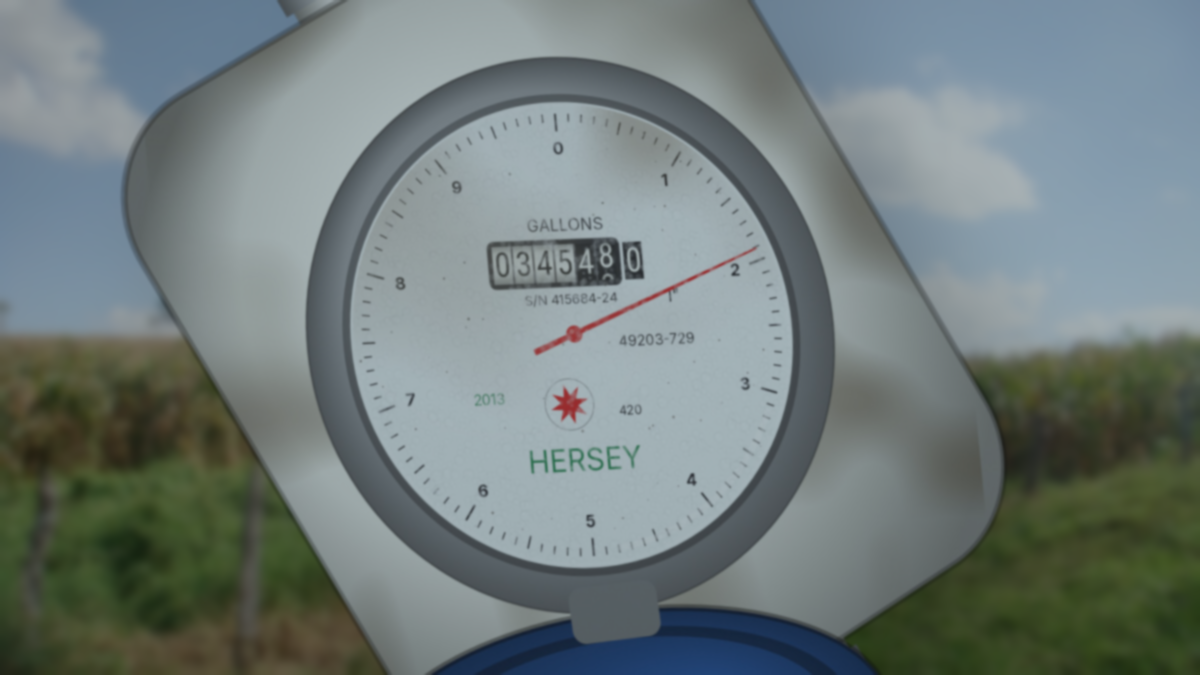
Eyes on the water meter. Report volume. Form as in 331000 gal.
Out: 345481.9 gal
